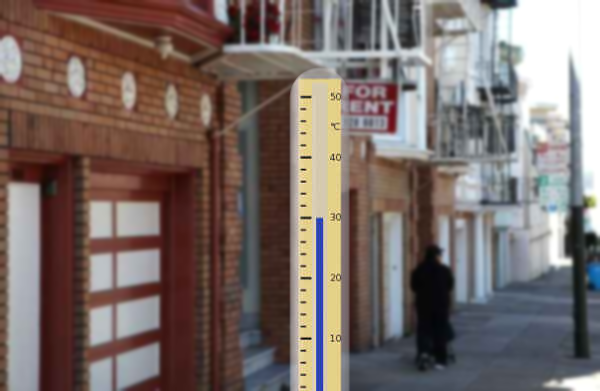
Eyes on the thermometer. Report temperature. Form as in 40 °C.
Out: 30 °C
